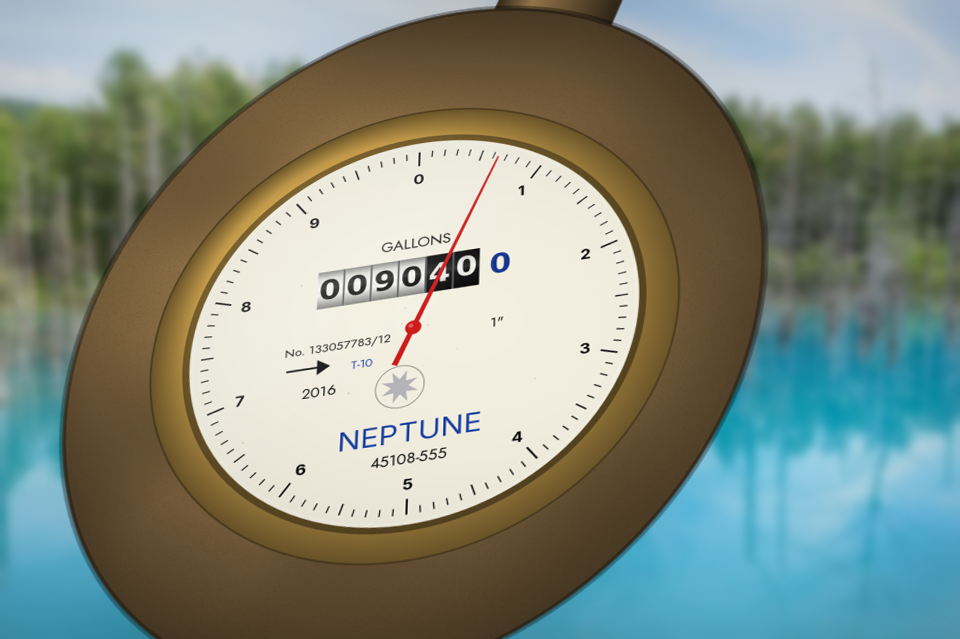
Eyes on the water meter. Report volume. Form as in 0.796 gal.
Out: 90400.6 gal
